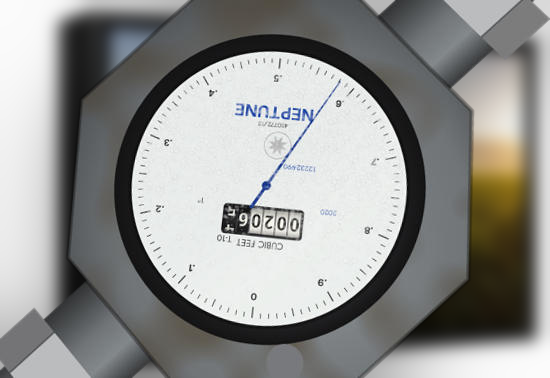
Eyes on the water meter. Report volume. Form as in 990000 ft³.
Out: 2064.58 ft³
